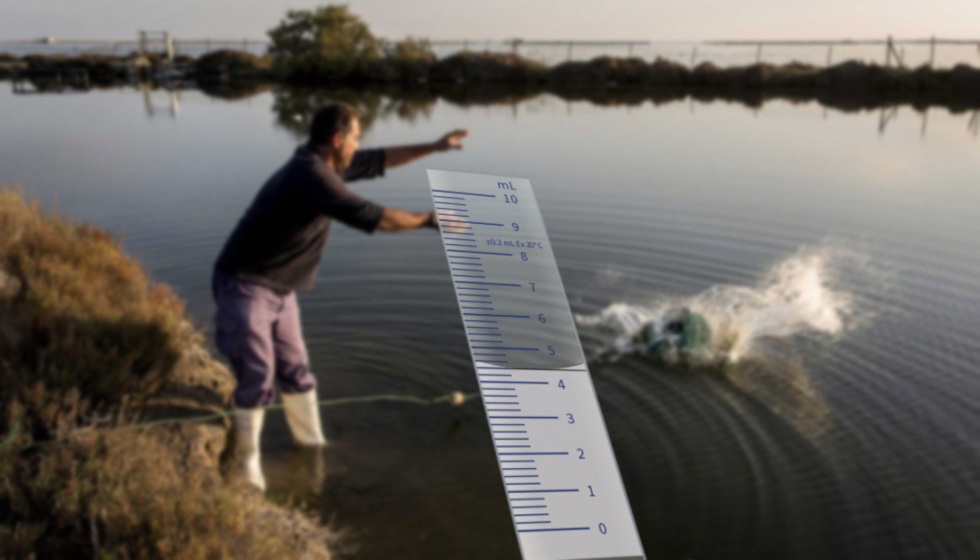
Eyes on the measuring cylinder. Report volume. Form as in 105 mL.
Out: 4.4 mL
